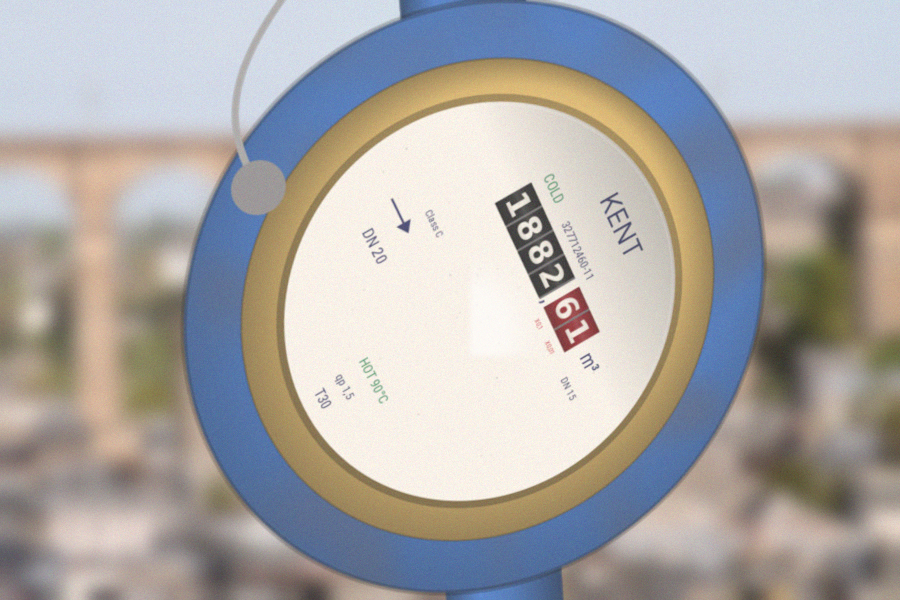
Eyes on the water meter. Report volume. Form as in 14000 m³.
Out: 1882.61 m³
